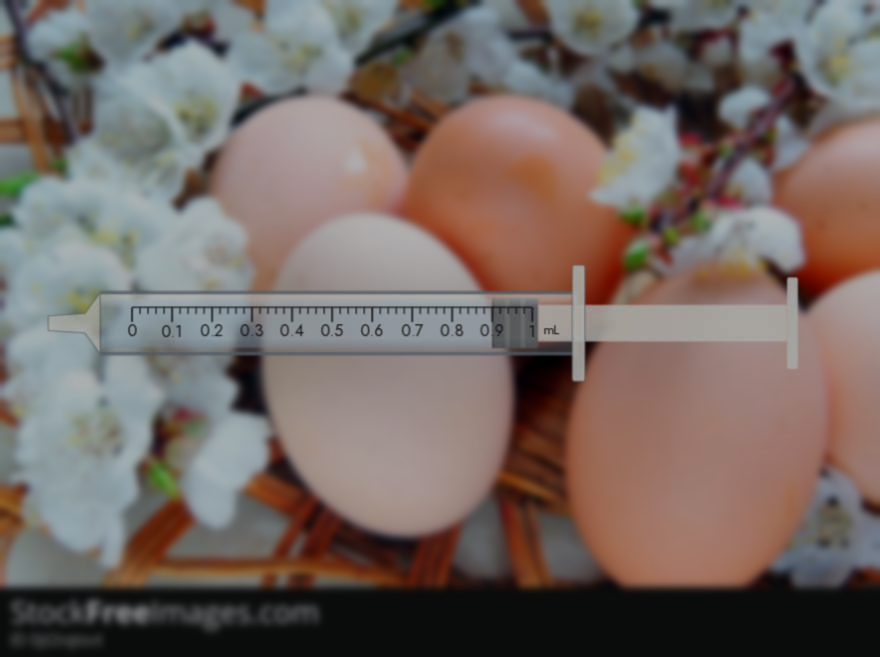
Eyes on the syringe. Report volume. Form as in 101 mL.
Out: 0.9 mL
